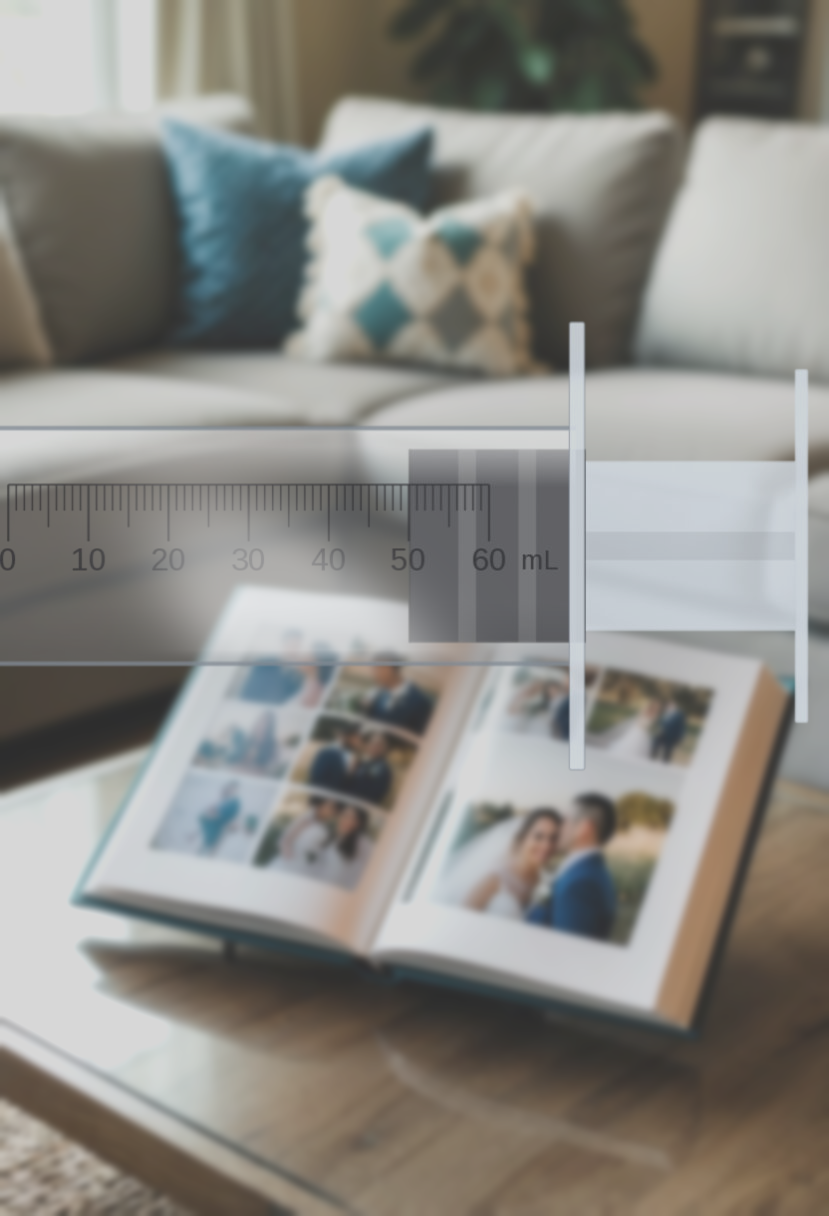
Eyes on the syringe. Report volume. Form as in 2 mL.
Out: 50 mL
